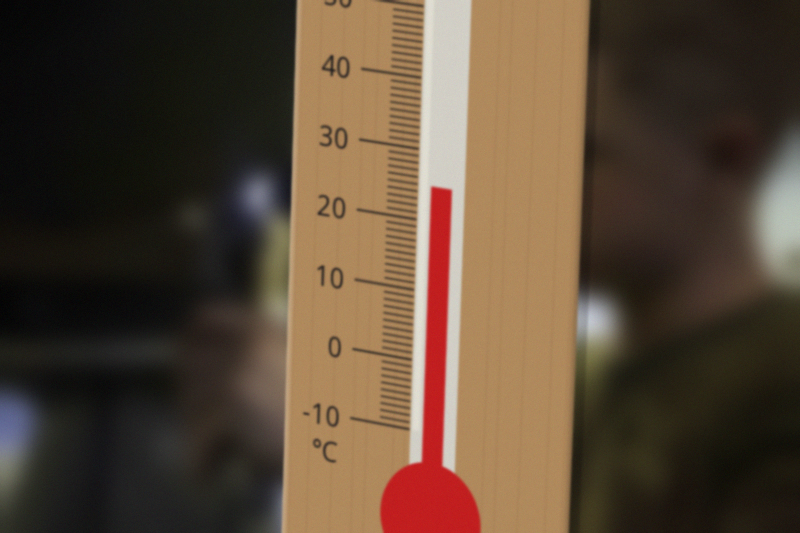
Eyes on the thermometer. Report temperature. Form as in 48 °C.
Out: 25 °C
